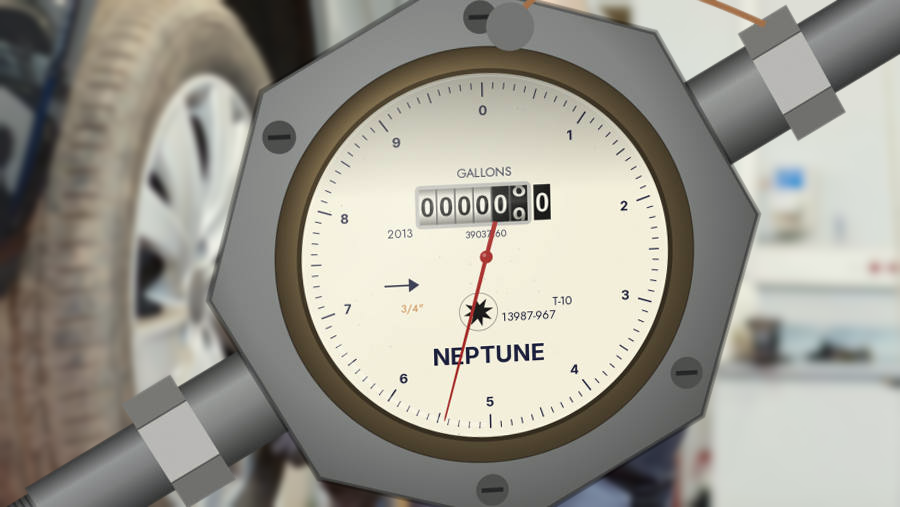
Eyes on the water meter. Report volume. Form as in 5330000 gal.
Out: 85.4 gal
